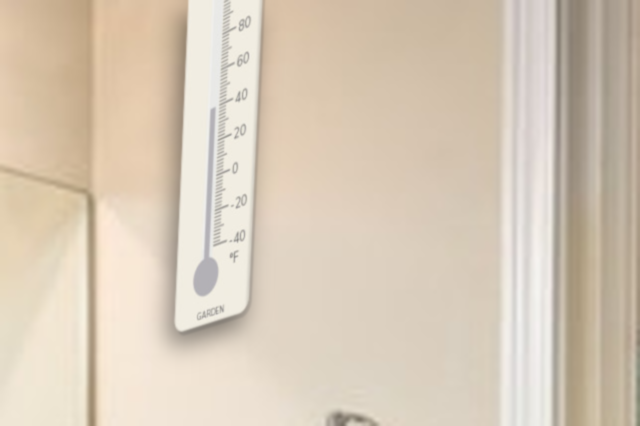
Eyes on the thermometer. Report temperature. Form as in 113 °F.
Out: 40 °F
